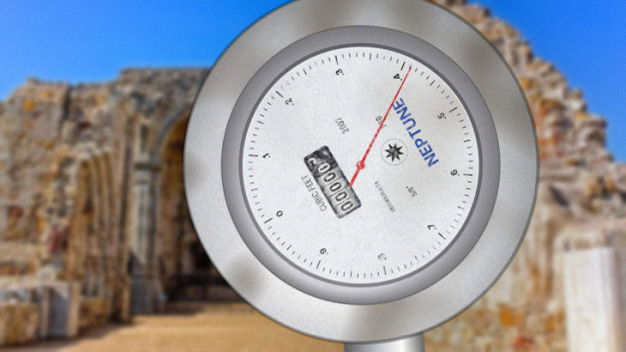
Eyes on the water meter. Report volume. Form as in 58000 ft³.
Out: 5.41 ft³
